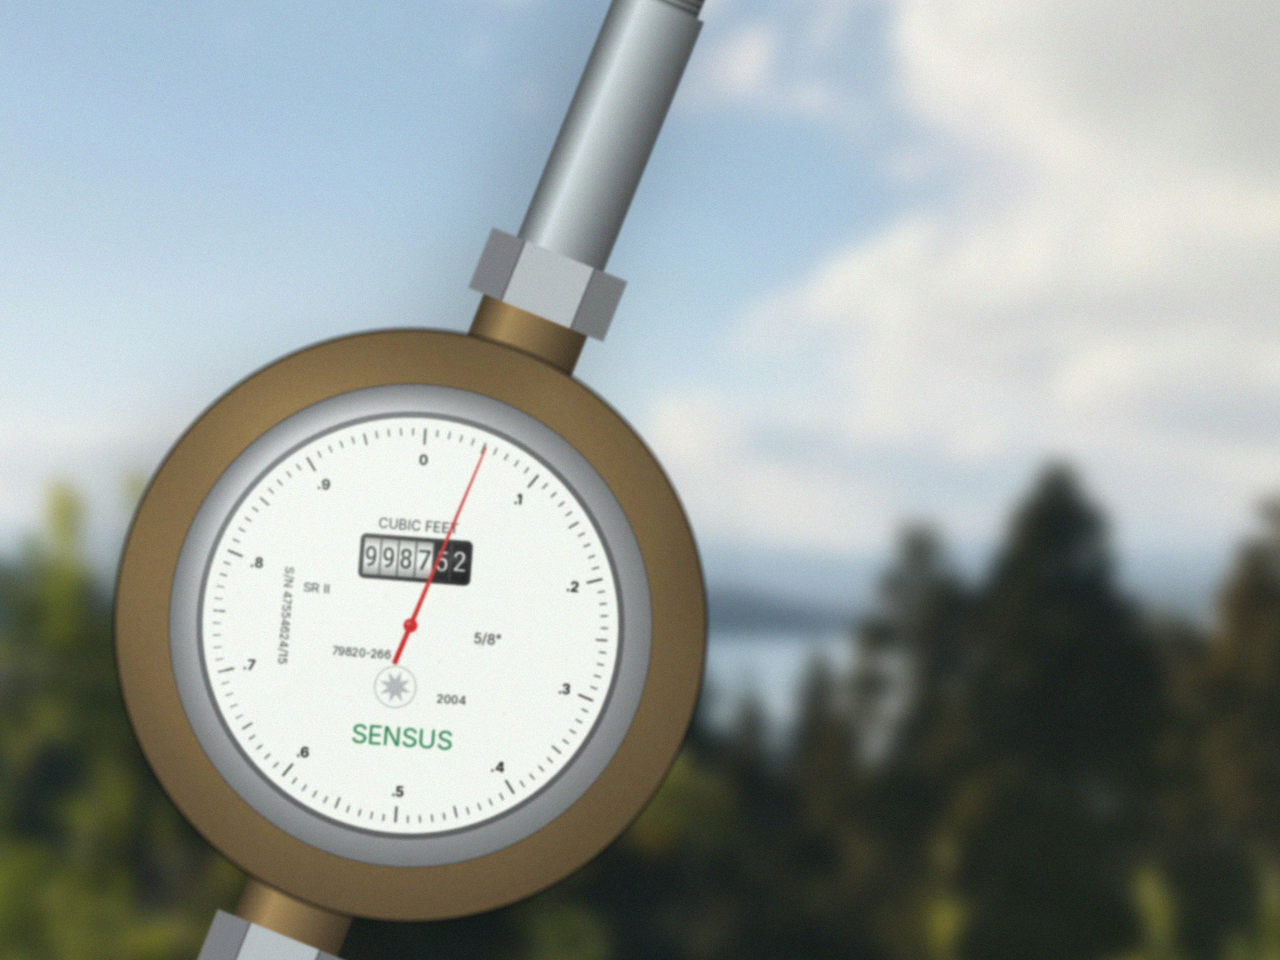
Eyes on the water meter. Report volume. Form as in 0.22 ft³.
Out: 998752.05 ft³
